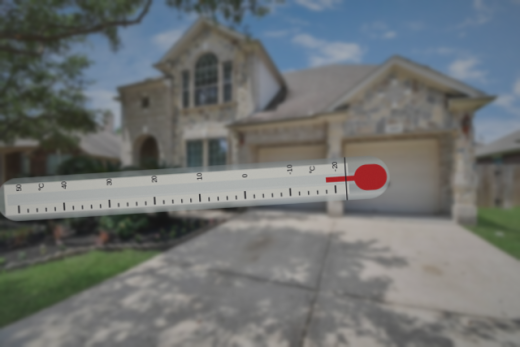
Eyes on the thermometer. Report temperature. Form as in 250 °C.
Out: -18 °C
